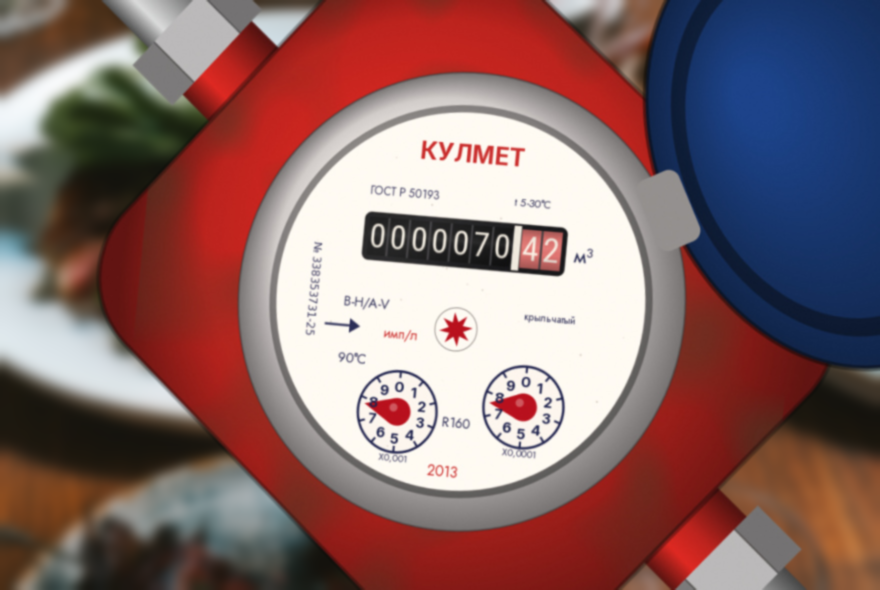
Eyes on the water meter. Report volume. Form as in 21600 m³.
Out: 70.4277 m³
